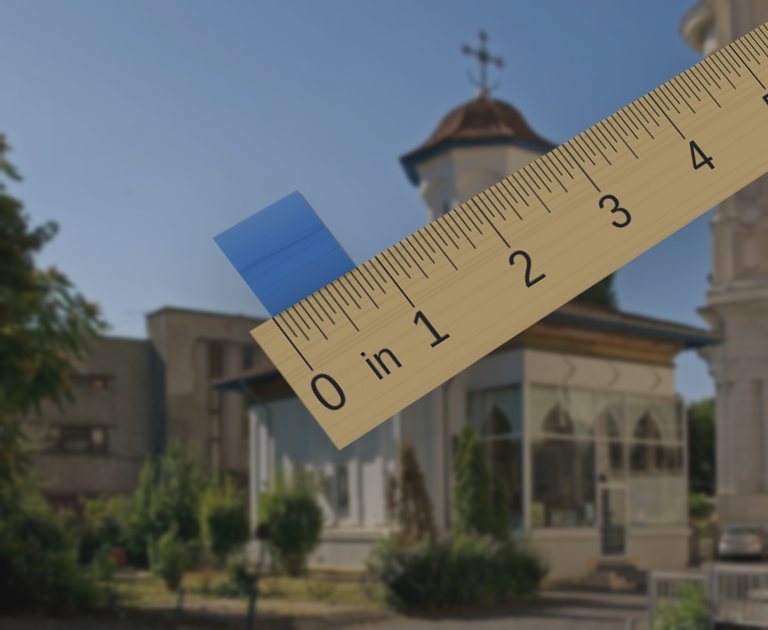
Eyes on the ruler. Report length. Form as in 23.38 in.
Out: 0.8125 in
